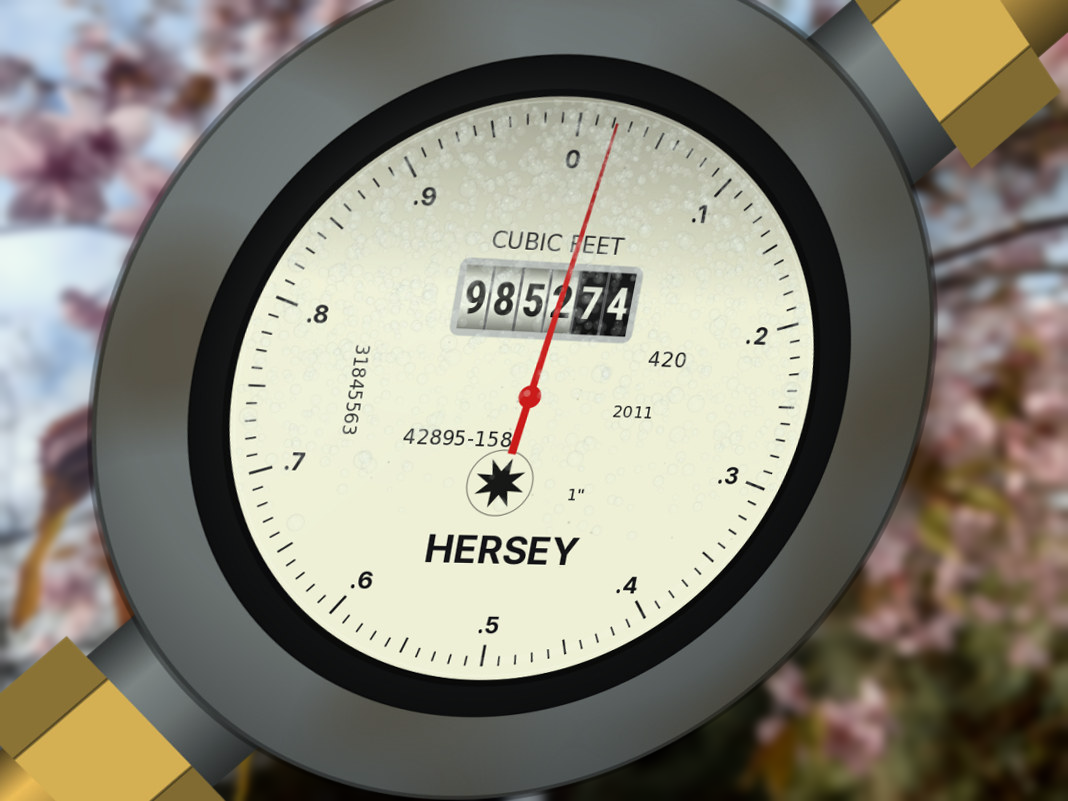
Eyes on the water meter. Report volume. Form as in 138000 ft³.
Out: 985274.02 ft³
